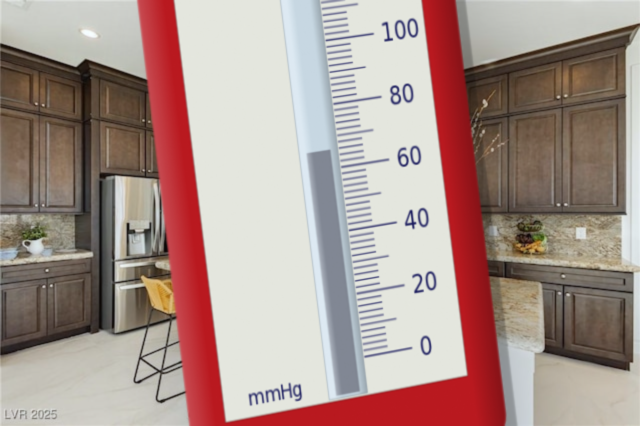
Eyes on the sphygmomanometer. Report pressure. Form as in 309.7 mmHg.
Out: 66 mmHg
